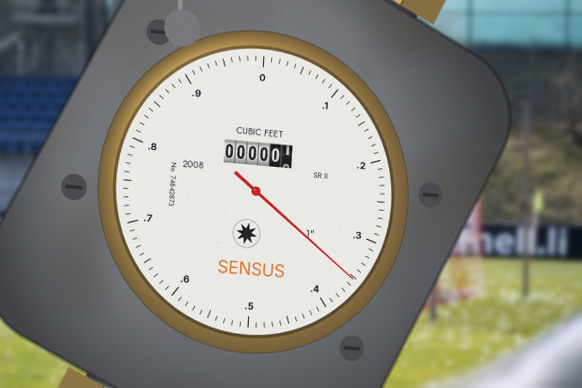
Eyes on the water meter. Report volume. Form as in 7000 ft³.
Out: 1.35 ft³
